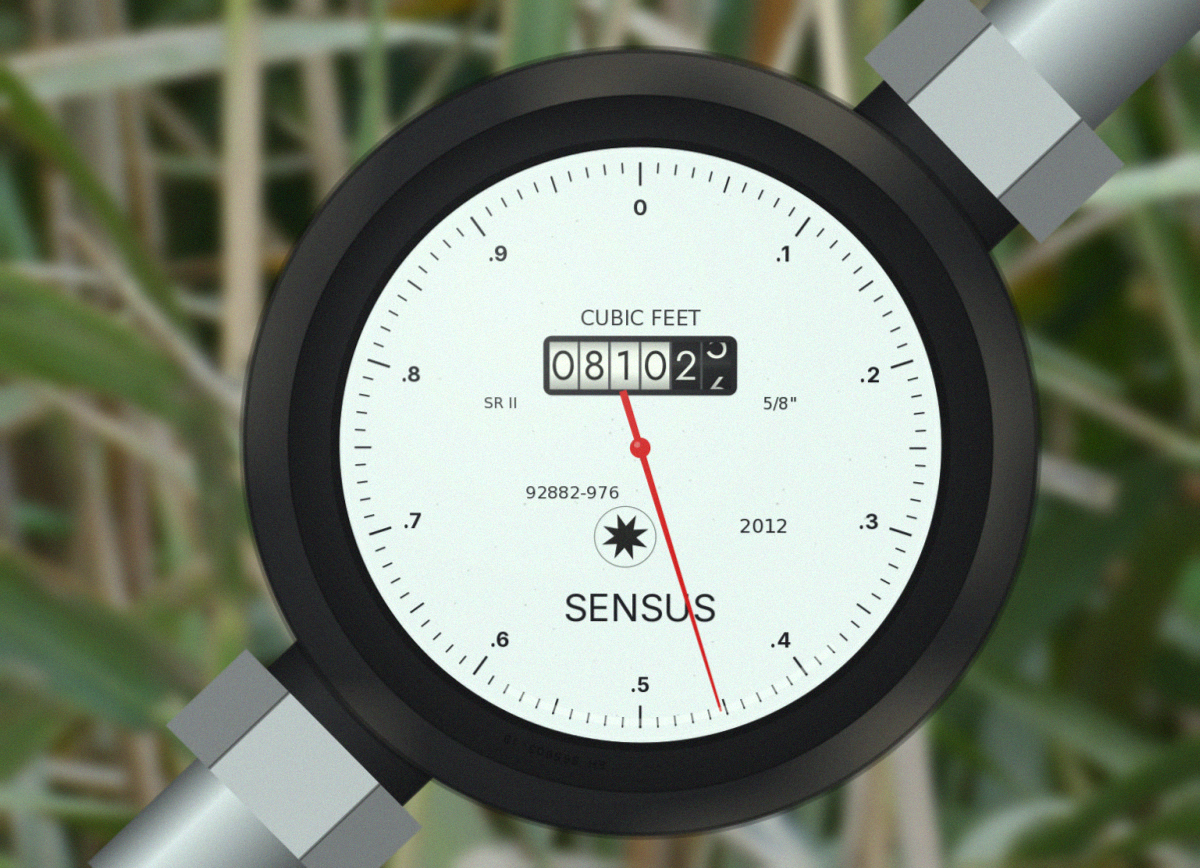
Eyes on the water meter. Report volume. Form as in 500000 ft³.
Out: 81025.45 ft³
